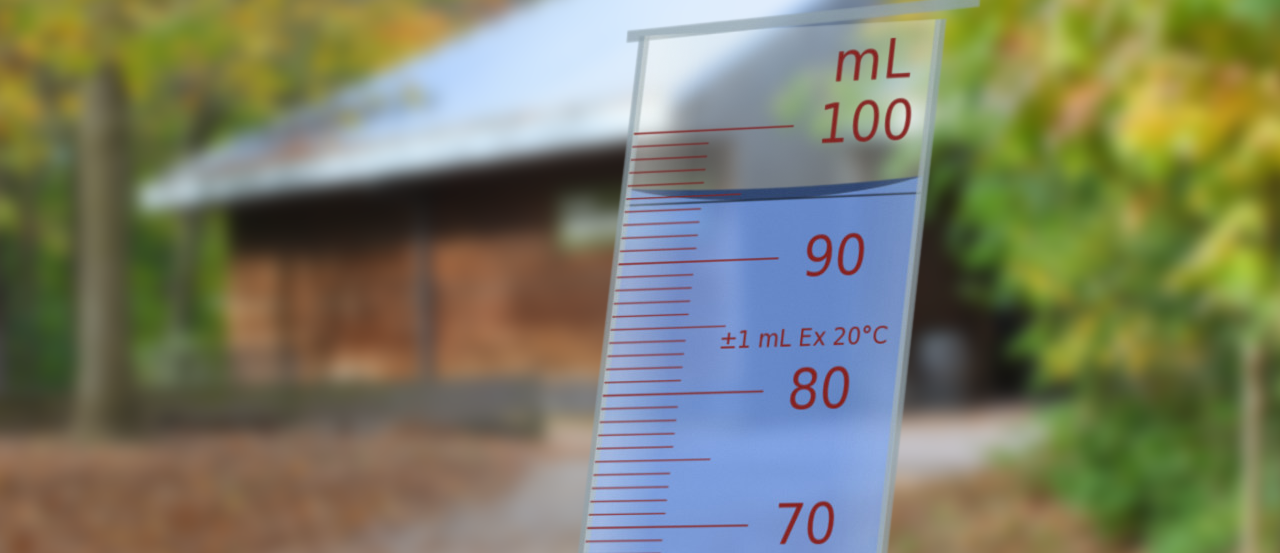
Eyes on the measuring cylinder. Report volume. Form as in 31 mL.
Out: 94.5 mL
